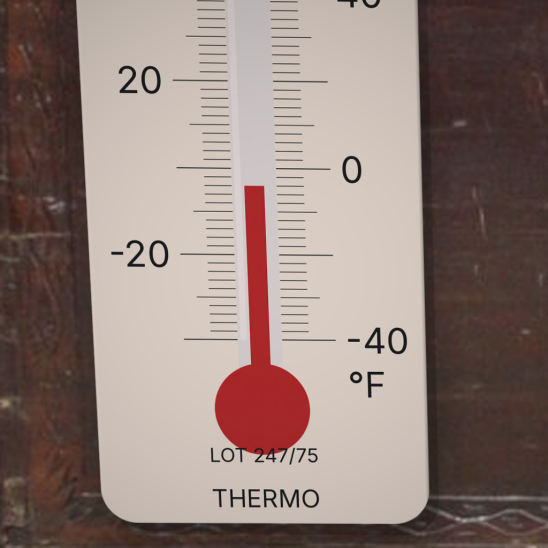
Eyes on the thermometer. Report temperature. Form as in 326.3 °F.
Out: -4 °F
